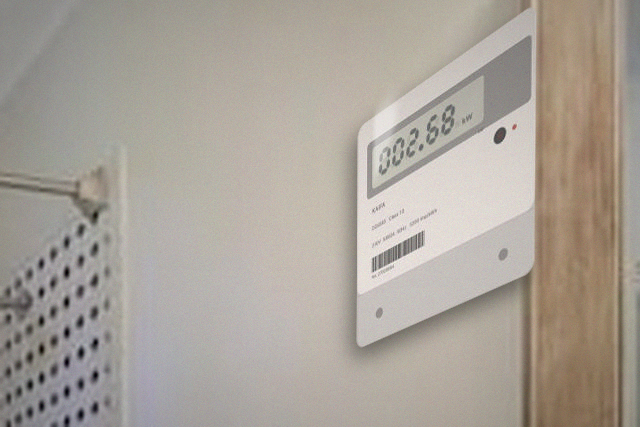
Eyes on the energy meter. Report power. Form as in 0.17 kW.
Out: 2.68 kW
